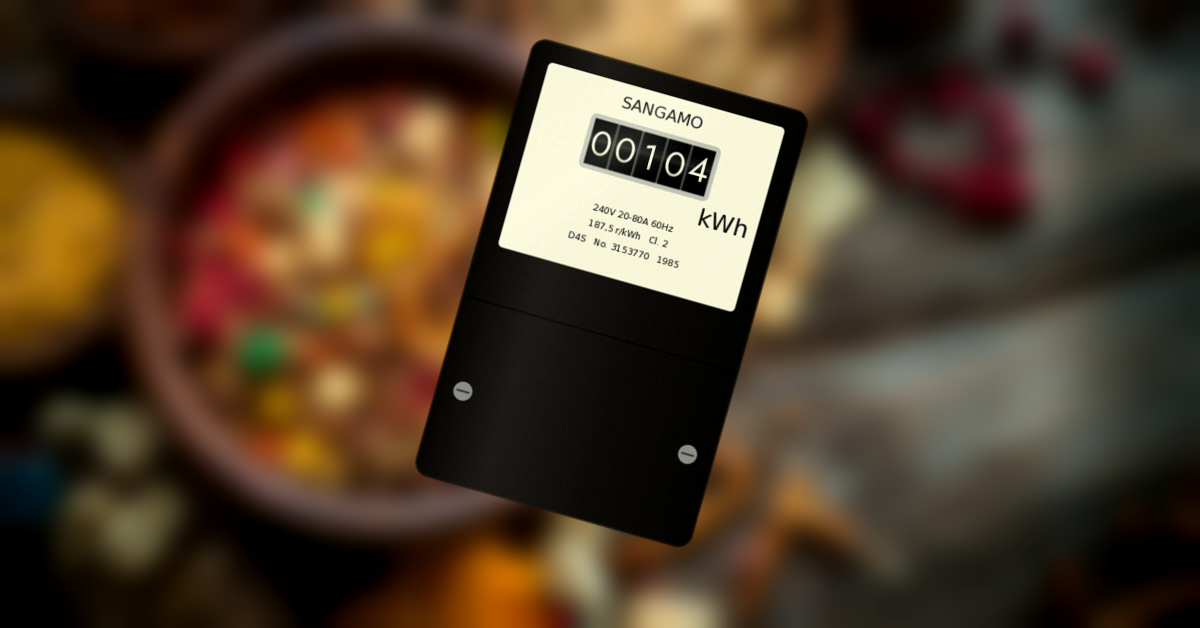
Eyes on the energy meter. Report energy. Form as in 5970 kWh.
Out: 104 kWh
